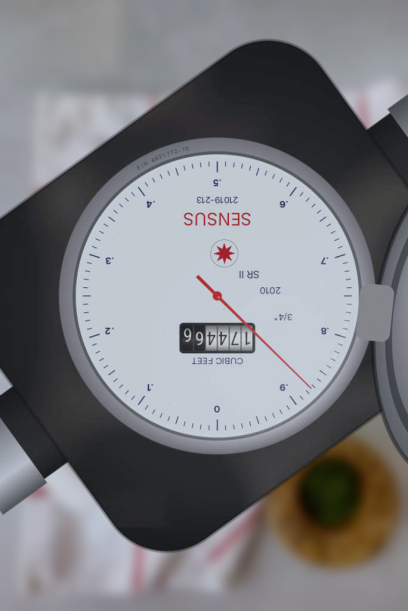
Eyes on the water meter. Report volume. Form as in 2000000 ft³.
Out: 174465.87 ft³
